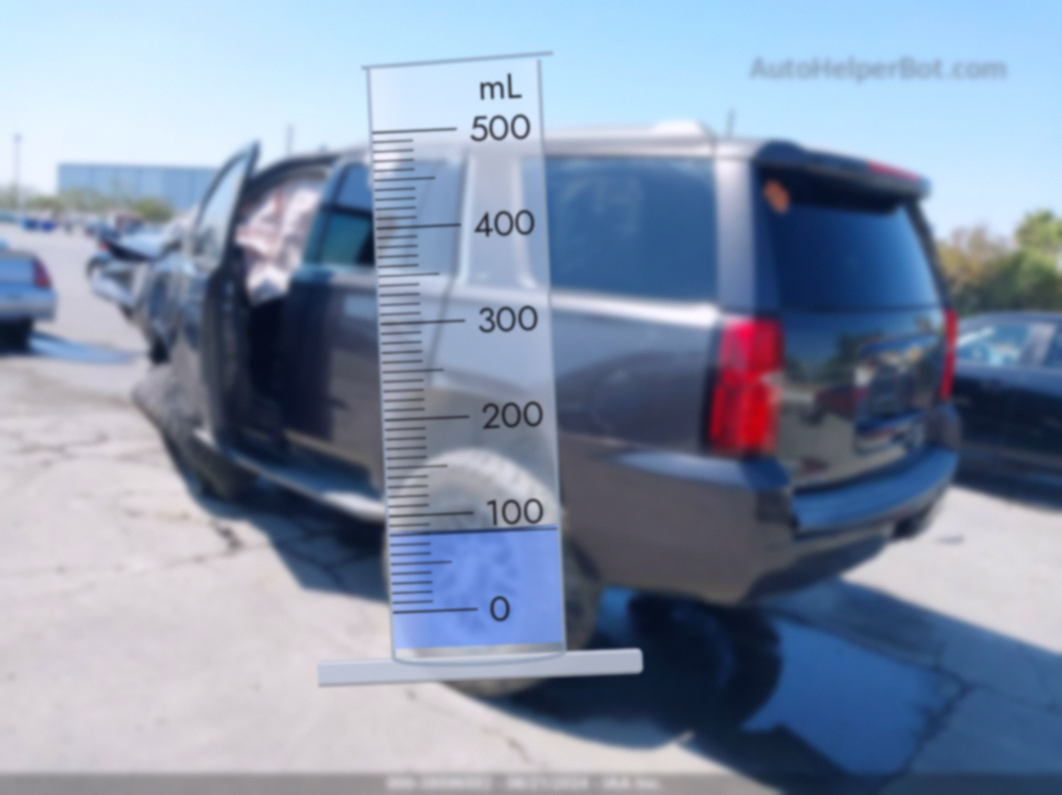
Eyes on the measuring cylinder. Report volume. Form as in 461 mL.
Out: 80 mL
